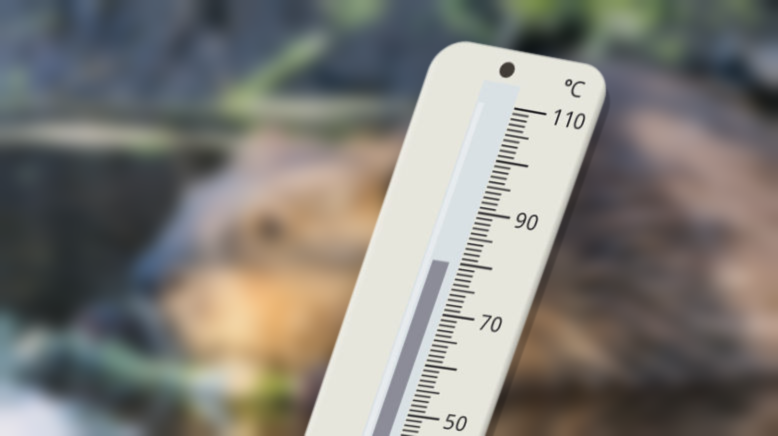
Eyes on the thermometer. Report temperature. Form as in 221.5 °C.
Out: 80 °C
